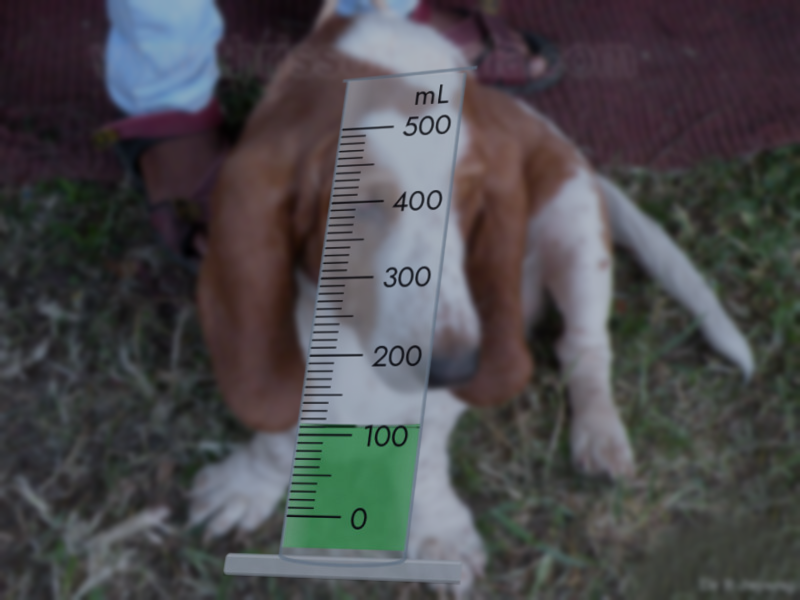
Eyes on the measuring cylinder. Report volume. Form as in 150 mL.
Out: 110 mL
